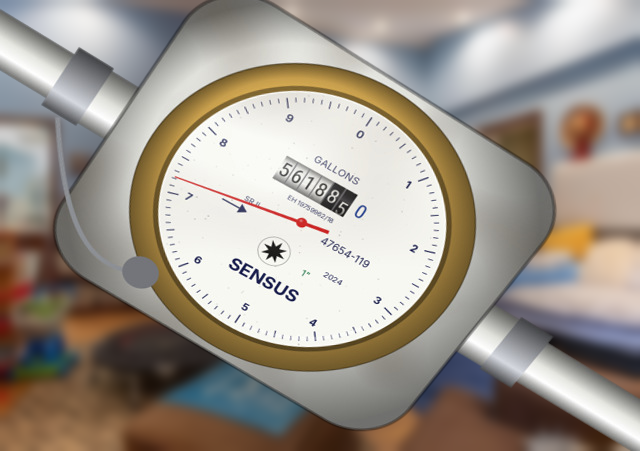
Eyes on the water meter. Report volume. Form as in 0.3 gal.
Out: 5618847.2 gal
